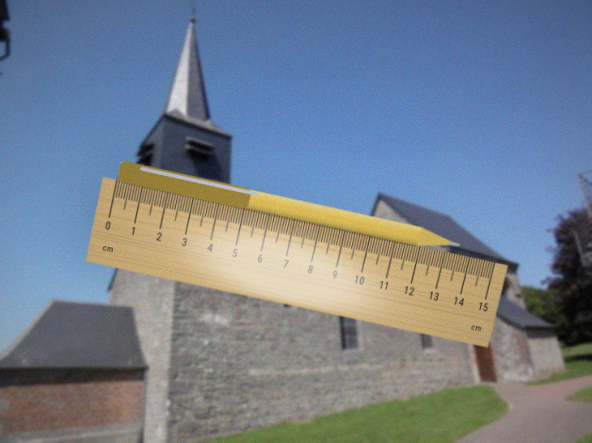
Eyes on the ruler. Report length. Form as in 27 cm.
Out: 13.5 cm
